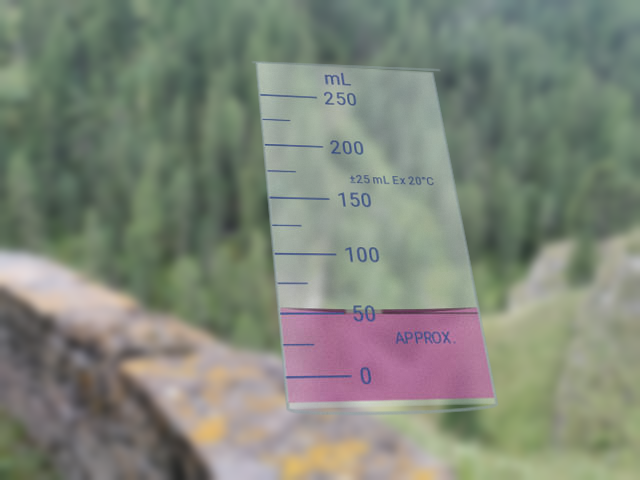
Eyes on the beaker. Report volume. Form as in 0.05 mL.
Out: 50 mL
